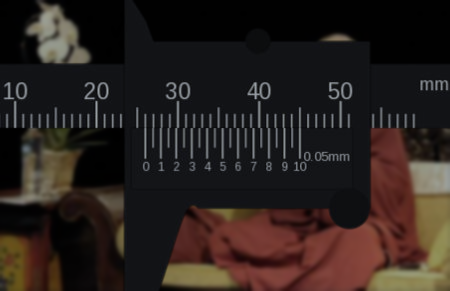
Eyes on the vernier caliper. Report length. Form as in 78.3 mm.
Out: 26.0 mm
